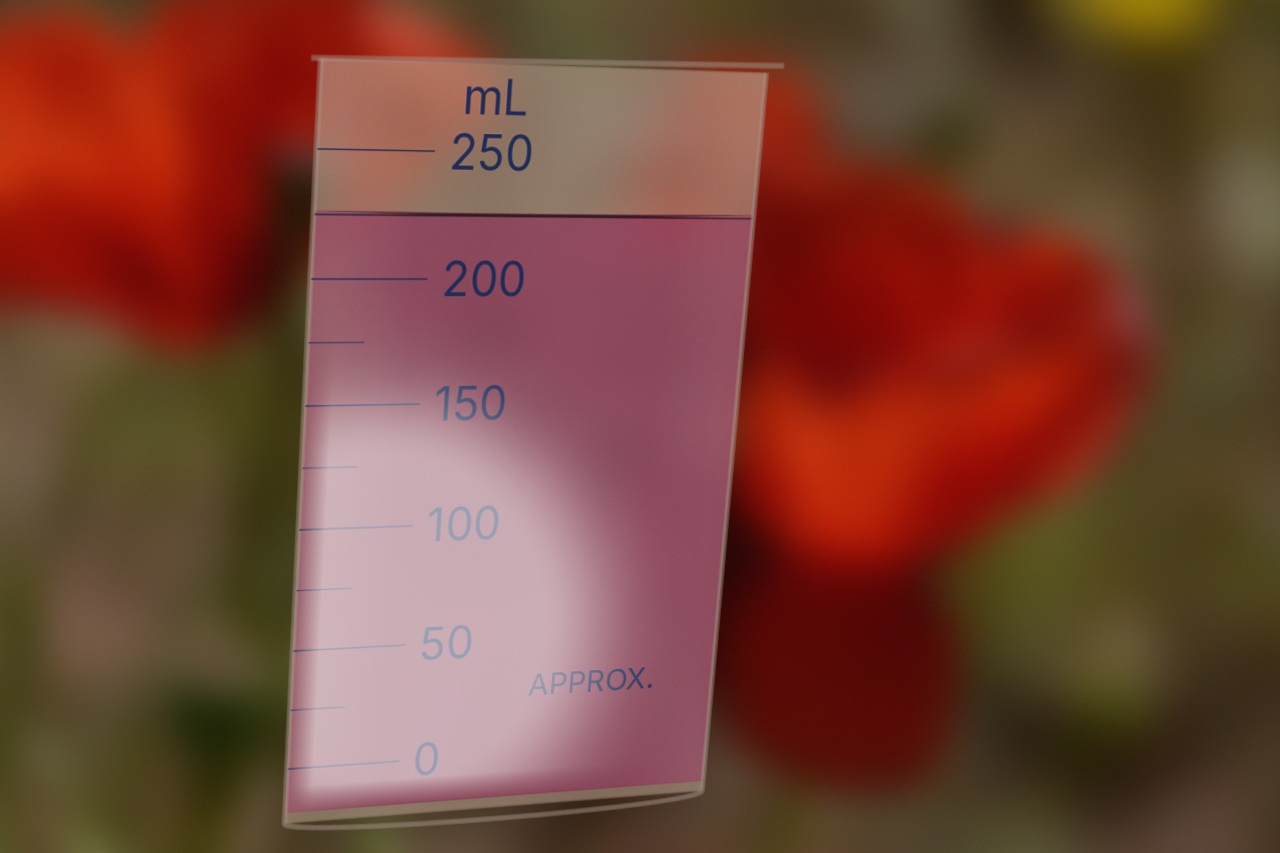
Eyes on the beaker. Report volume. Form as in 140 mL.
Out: 225 mL
